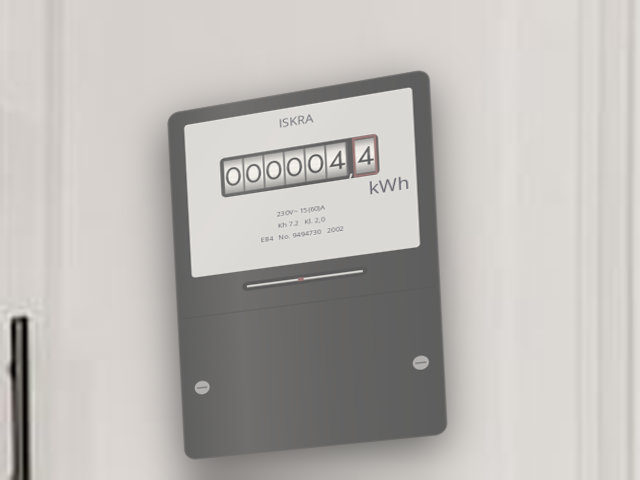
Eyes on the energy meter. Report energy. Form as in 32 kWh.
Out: 4.4 kWh
